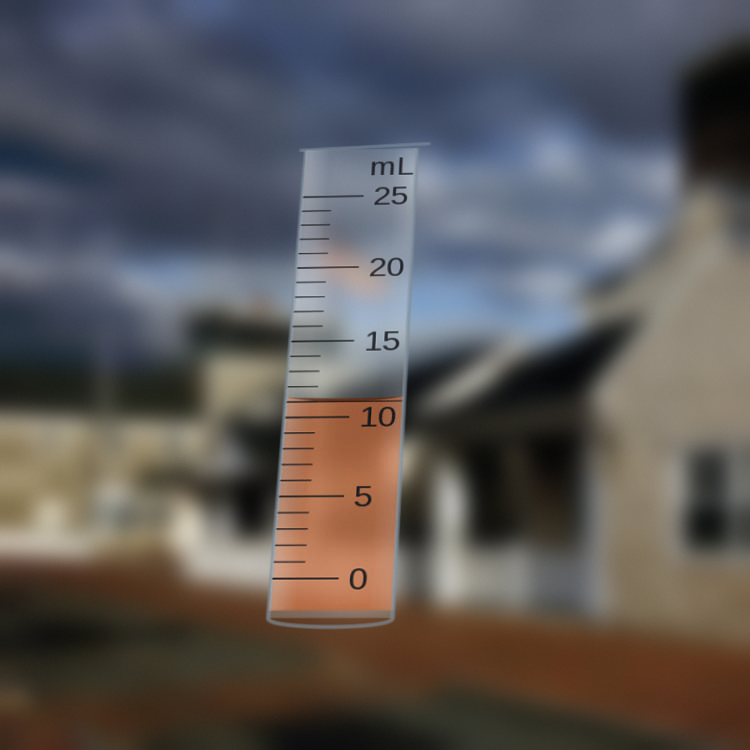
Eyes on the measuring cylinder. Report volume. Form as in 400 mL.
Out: 11 mL
